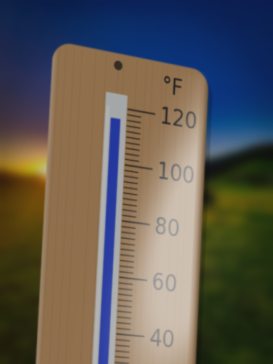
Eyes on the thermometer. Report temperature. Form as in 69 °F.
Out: 116 °F
